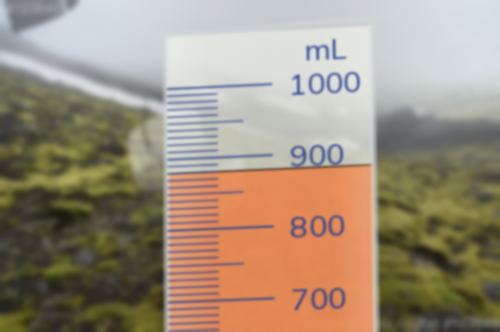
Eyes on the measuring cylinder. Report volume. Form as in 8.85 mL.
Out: 880 mL
